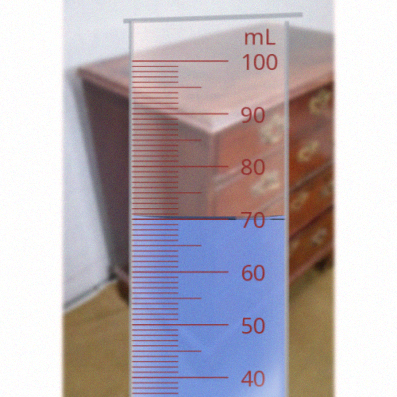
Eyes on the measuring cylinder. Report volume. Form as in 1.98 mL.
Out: 70 mL
